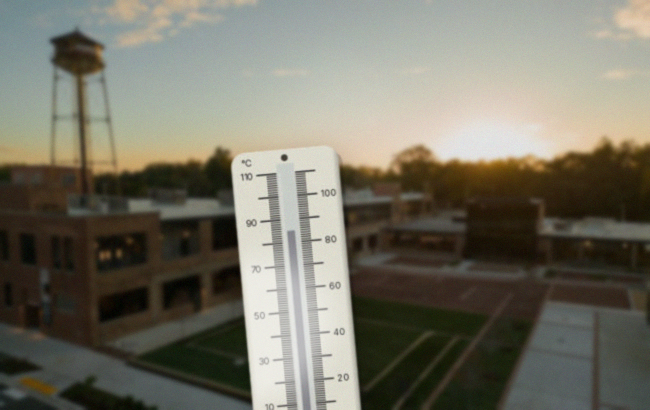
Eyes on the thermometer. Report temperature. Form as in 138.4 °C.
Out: 85 °C
